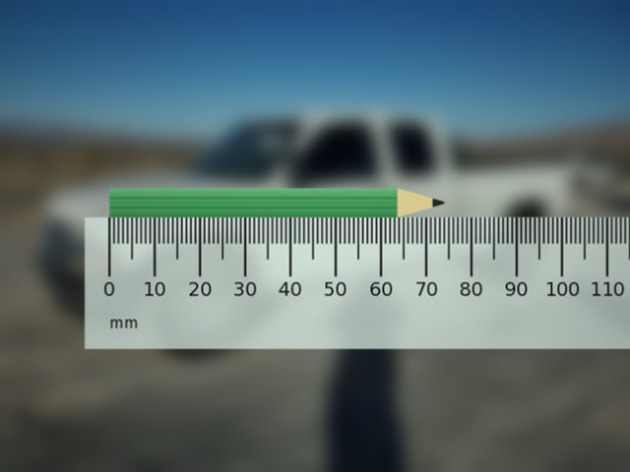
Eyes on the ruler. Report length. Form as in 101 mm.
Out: 74 mm
